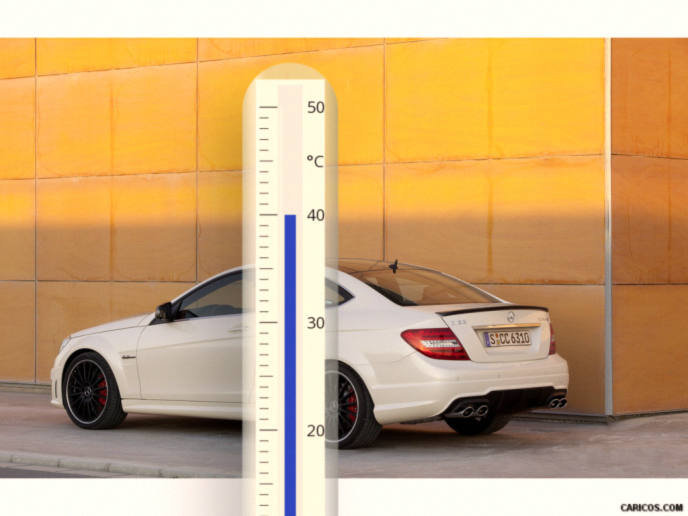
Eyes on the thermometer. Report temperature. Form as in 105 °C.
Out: 40 °C
